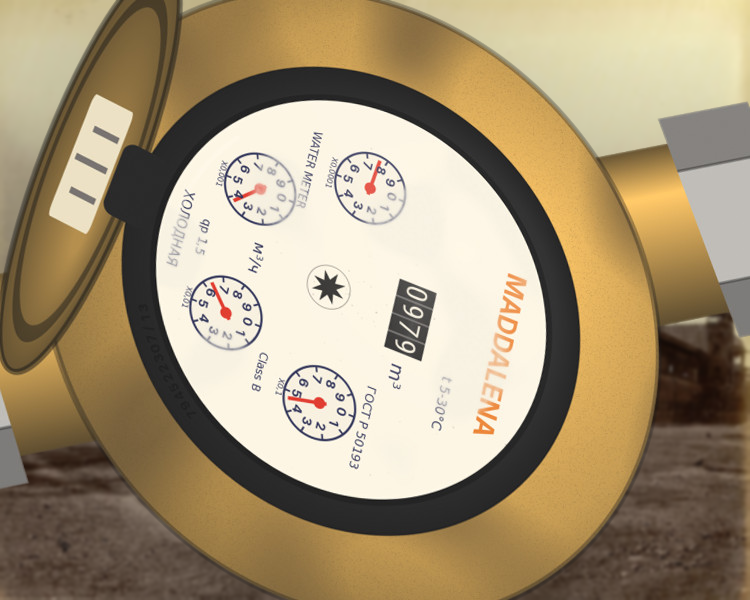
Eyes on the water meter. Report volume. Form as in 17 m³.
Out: 979.4637 m³
